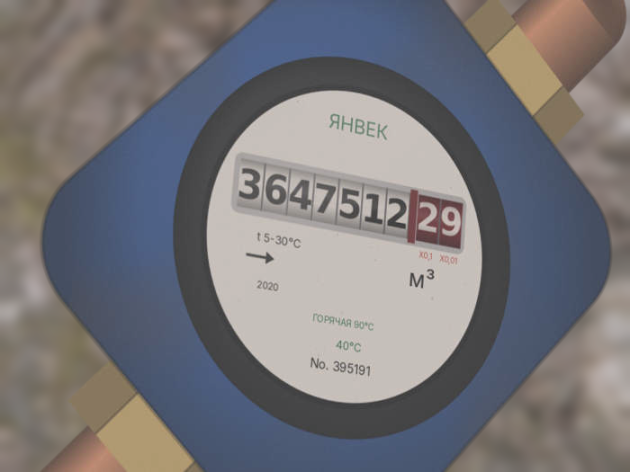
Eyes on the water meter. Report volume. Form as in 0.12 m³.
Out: 3647512.29 m³
